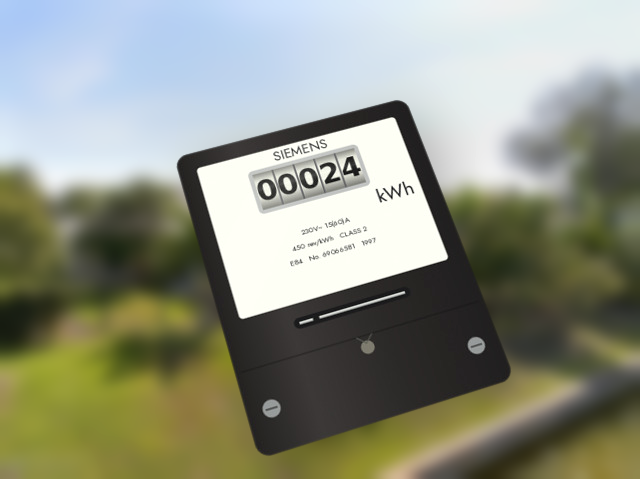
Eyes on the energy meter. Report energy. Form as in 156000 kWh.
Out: 24 kWh
